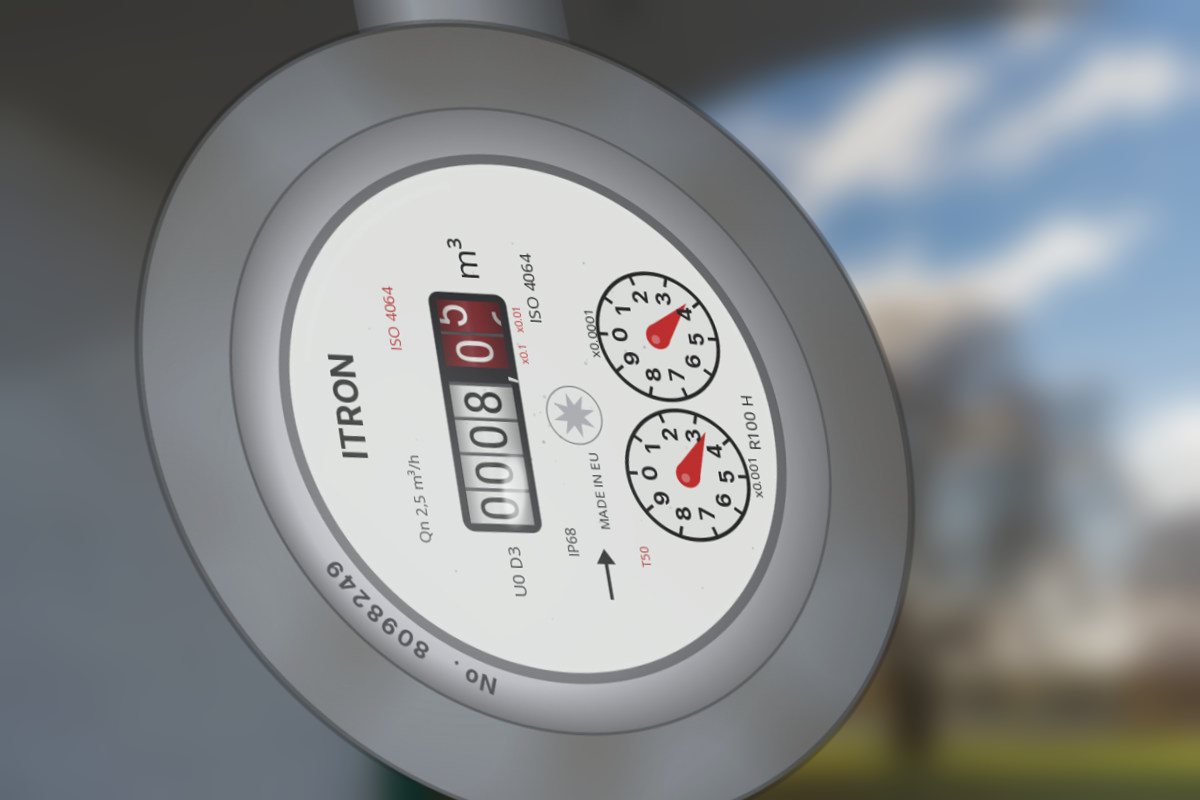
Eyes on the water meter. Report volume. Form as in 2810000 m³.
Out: 8.0533 m³
